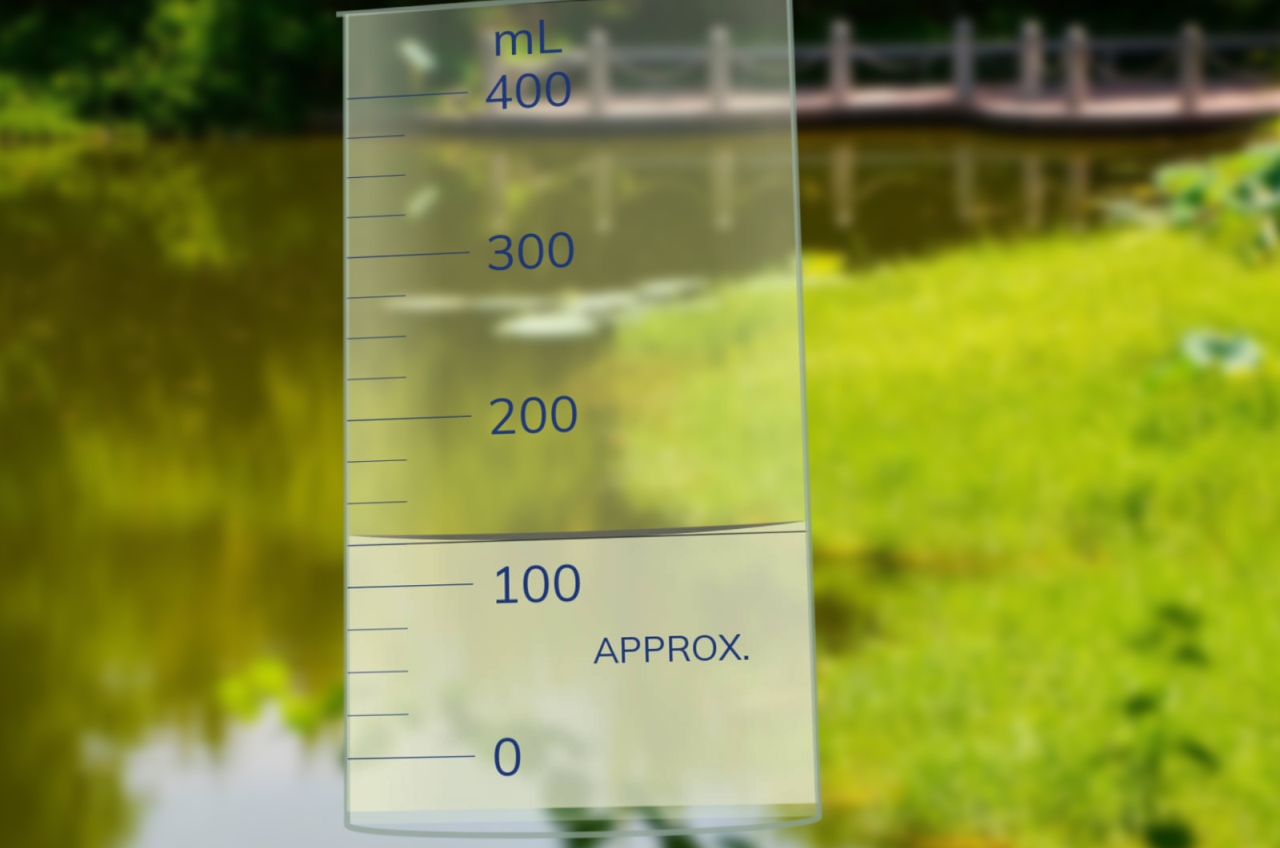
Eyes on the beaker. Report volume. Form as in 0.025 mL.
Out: 125 mL
